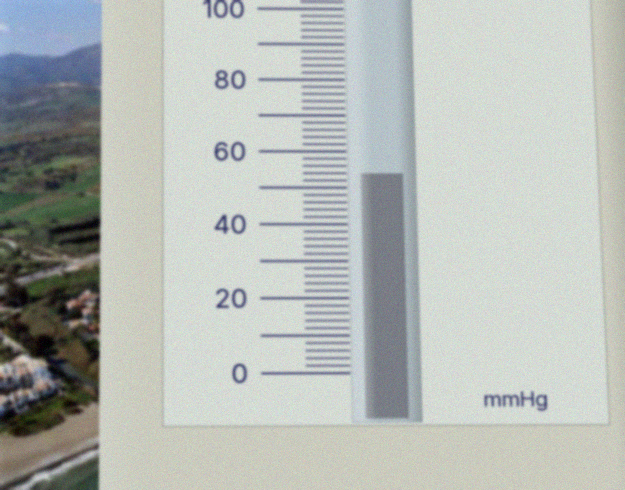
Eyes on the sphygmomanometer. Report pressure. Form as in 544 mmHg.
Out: 54 mmHg
